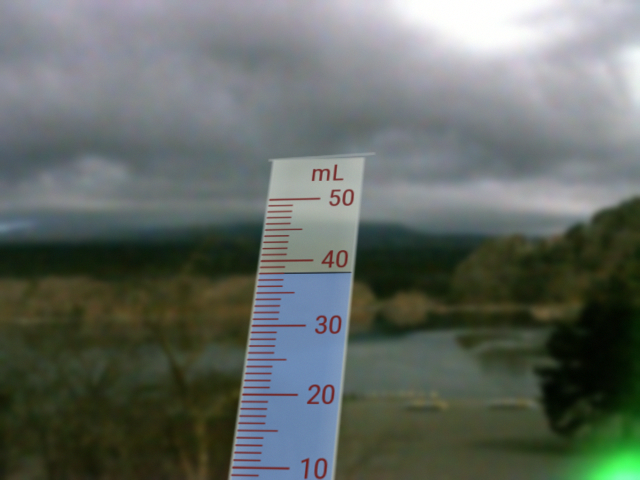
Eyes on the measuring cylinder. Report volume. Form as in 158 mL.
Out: 38 mL
